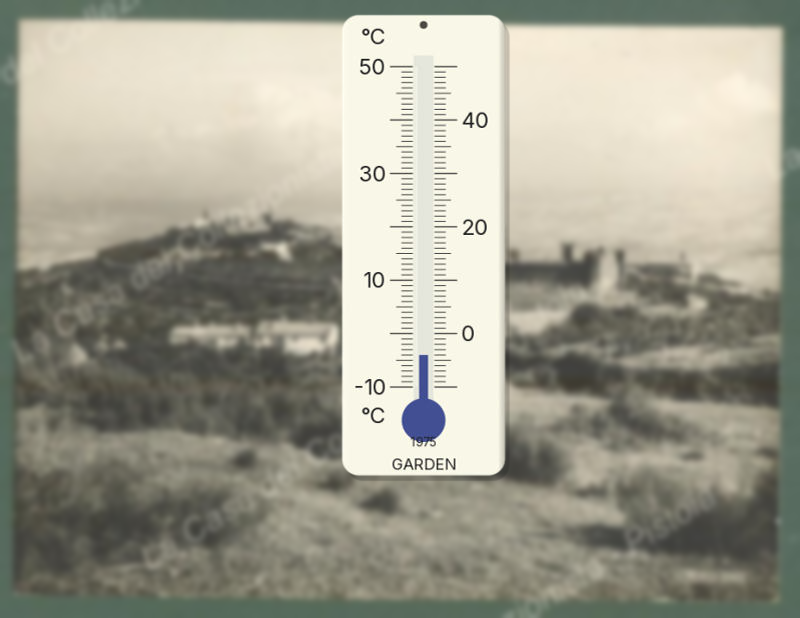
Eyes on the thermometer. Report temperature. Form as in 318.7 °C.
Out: -4 °C
